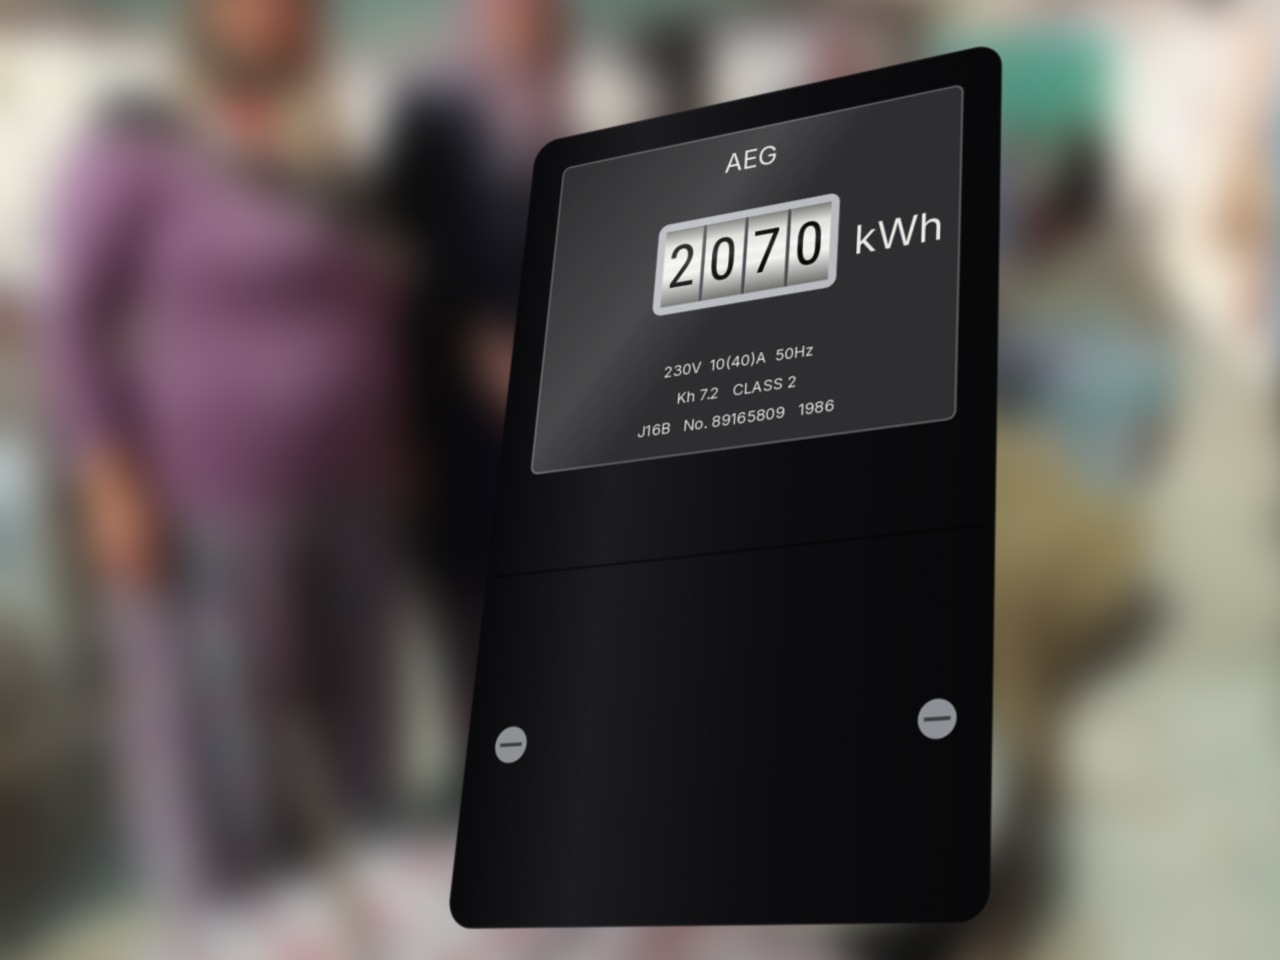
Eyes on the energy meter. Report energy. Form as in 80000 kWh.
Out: 2070 kWh
